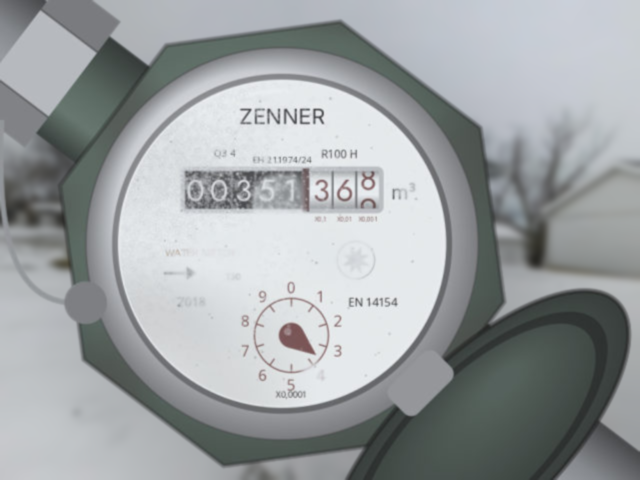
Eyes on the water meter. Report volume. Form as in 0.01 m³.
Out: 351.3683 m³
